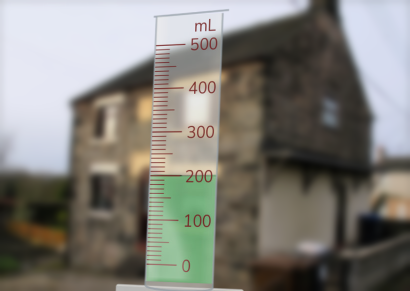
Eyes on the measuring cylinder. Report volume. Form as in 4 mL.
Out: 200 mL
